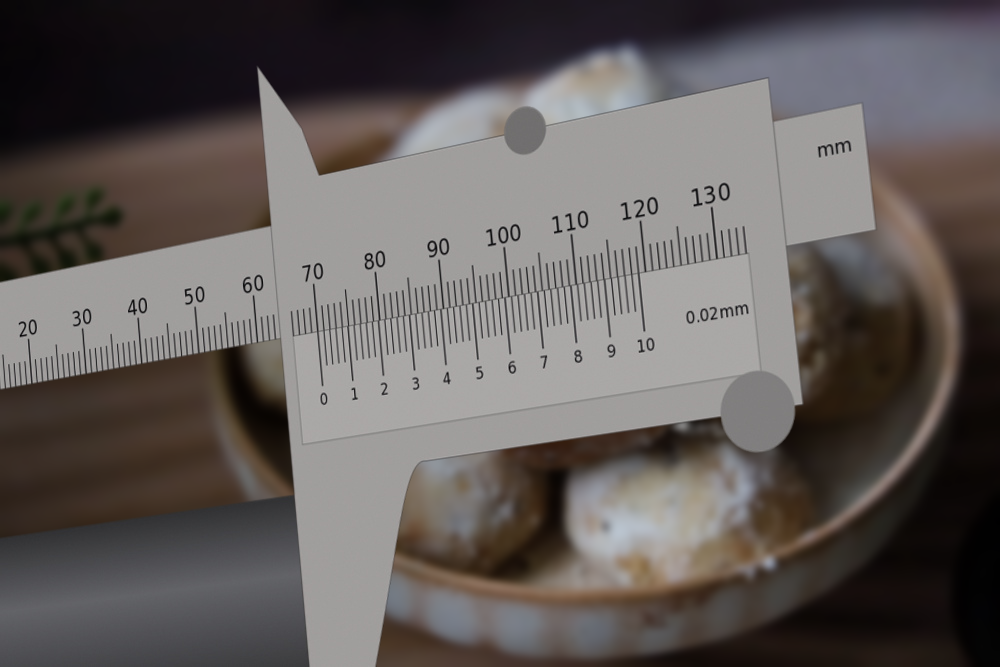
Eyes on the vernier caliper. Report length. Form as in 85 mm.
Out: 70.0 mm
